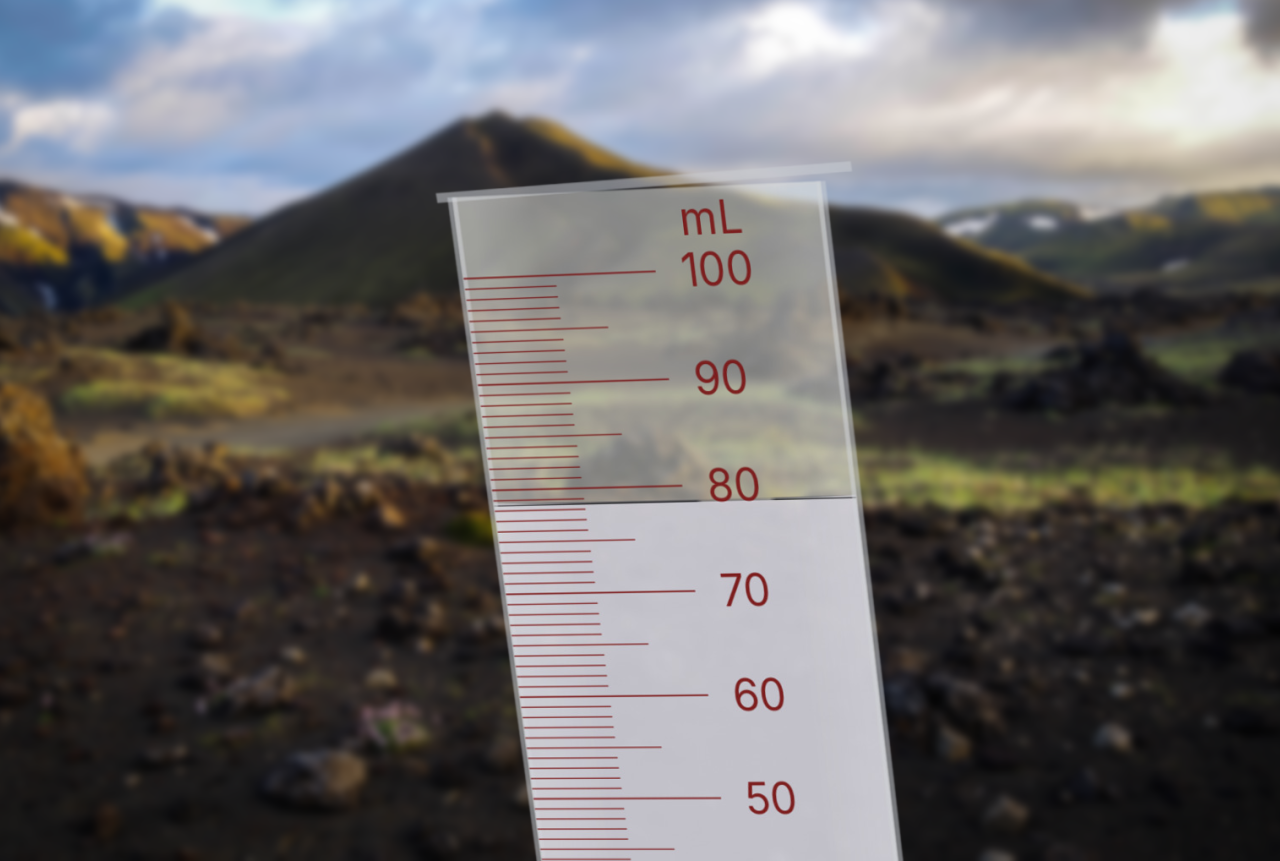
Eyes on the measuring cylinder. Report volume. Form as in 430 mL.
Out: 78.5 mL
